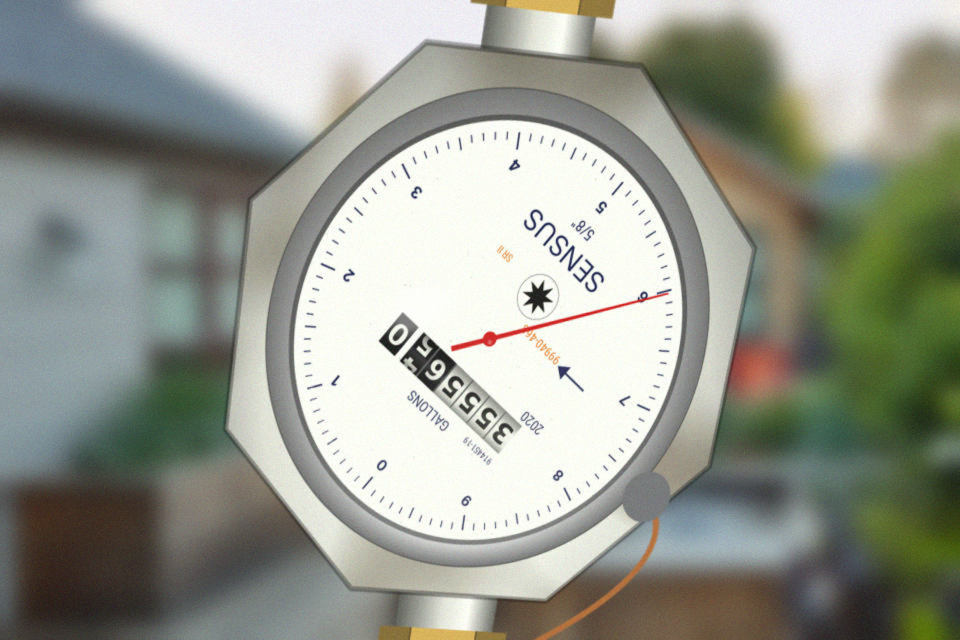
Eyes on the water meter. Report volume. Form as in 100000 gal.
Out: 3555646.0 gal
